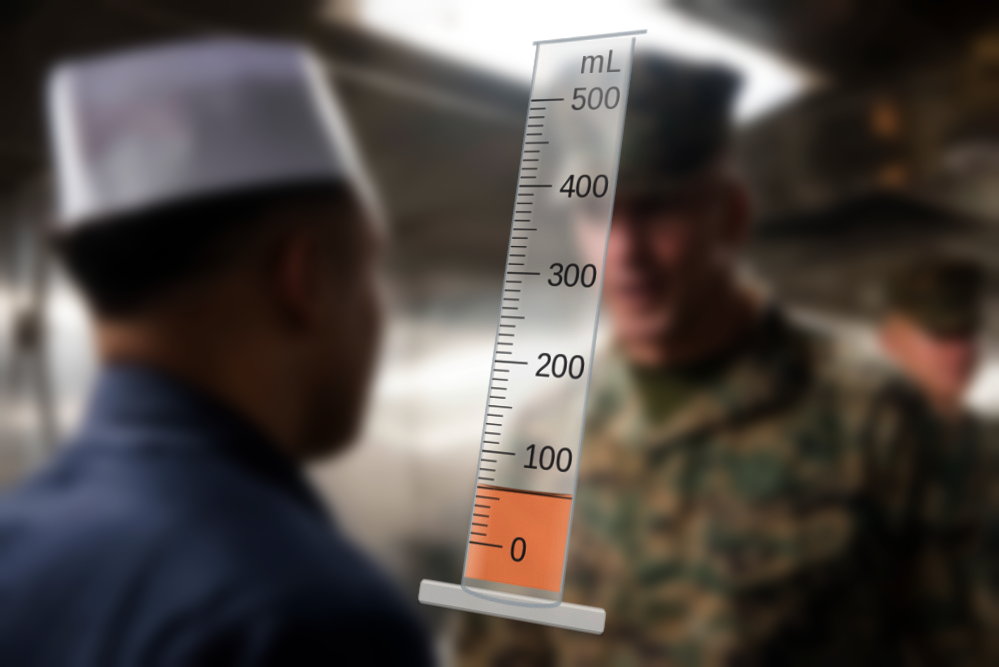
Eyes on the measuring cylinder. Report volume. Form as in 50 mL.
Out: 60 mL
